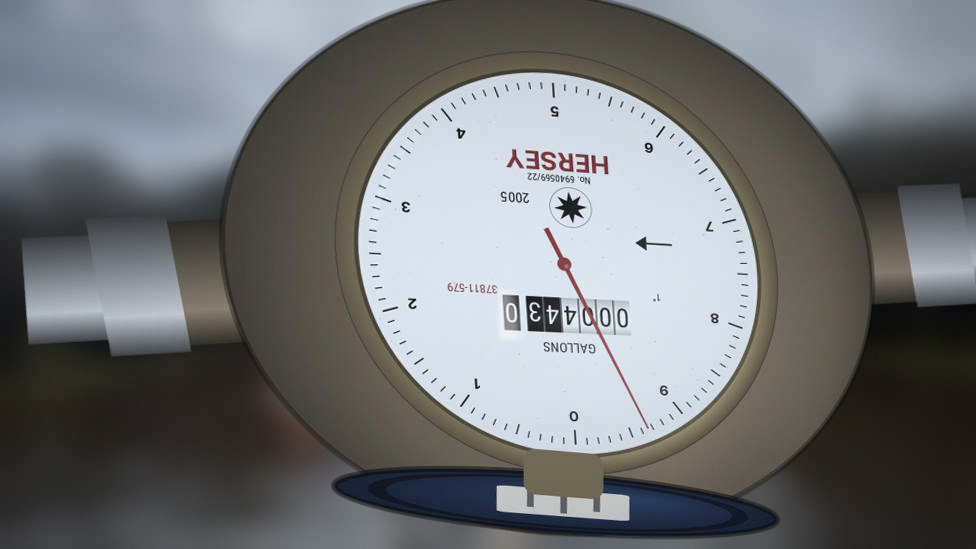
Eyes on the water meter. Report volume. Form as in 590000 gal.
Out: 4429.3 gal
